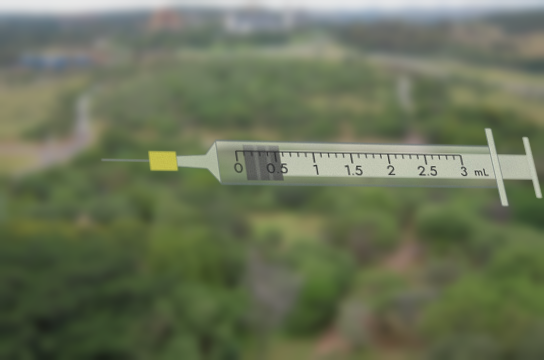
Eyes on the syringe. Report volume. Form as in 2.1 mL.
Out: 0.1 mL
